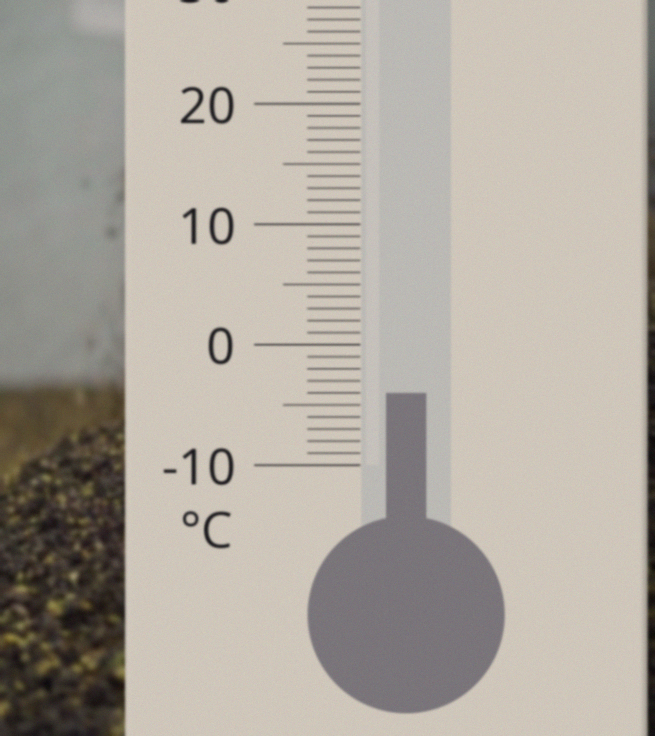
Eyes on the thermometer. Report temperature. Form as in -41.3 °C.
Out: -4 °C
